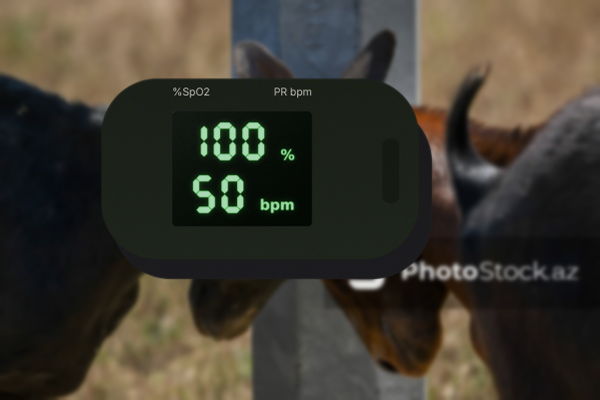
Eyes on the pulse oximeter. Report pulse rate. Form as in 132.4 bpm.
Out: 50 bpm
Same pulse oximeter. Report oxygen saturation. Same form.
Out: 100 %
